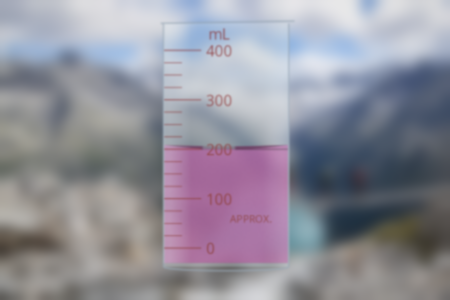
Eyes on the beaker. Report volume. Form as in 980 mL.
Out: 200 mL
